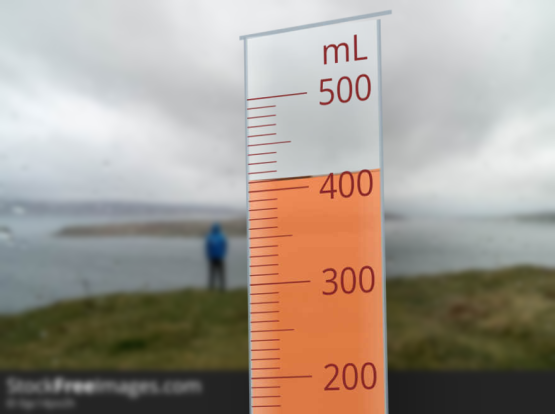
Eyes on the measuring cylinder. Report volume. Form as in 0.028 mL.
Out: 410 mL
